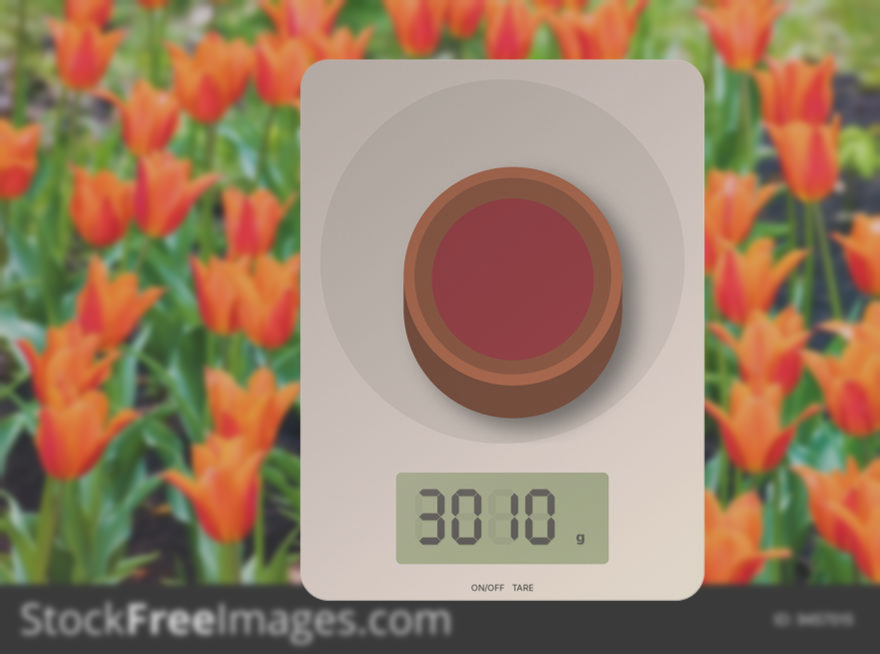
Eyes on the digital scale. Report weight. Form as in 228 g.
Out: 3010 g
